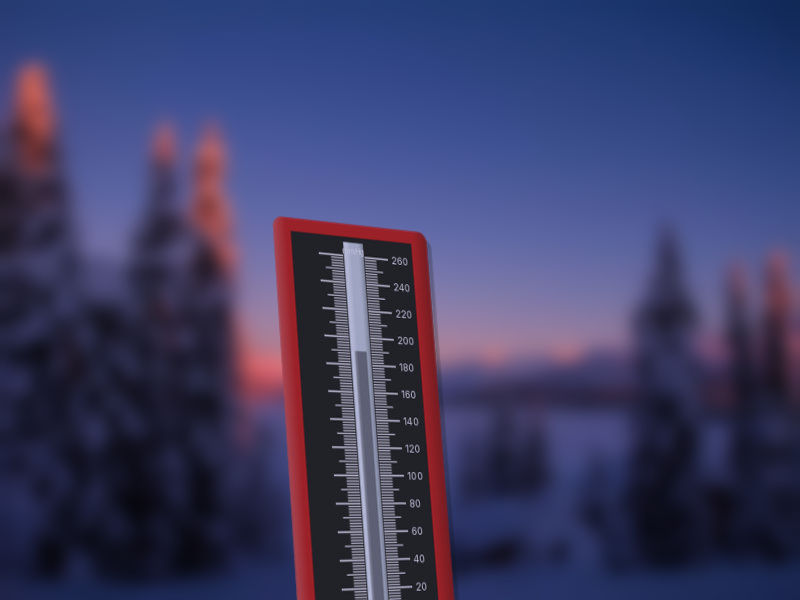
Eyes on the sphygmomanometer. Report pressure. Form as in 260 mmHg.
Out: 190 mmHg
